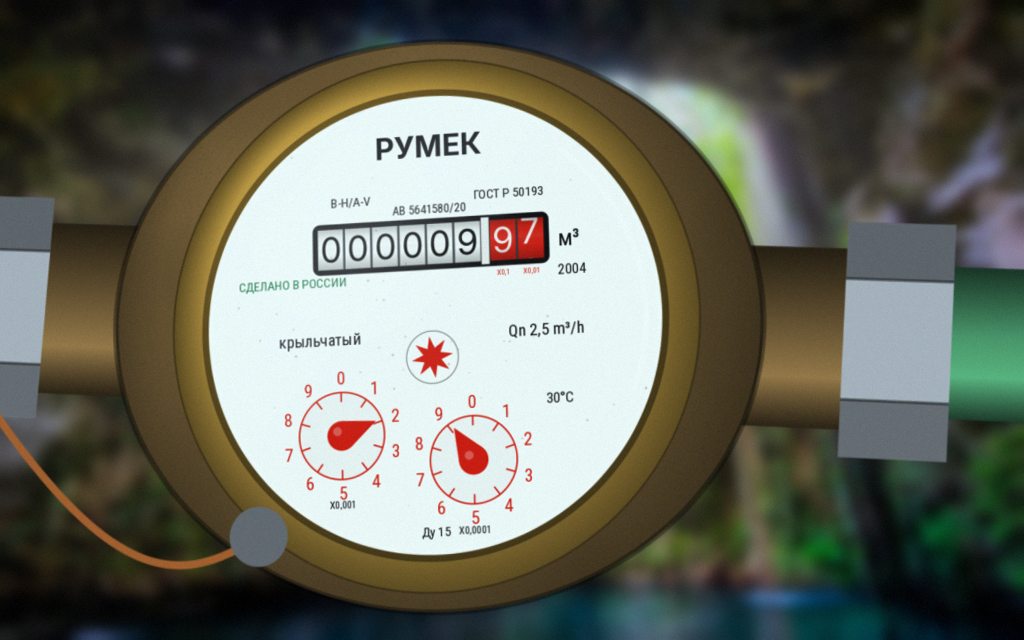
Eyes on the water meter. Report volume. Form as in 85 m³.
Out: 9.9719 m³
